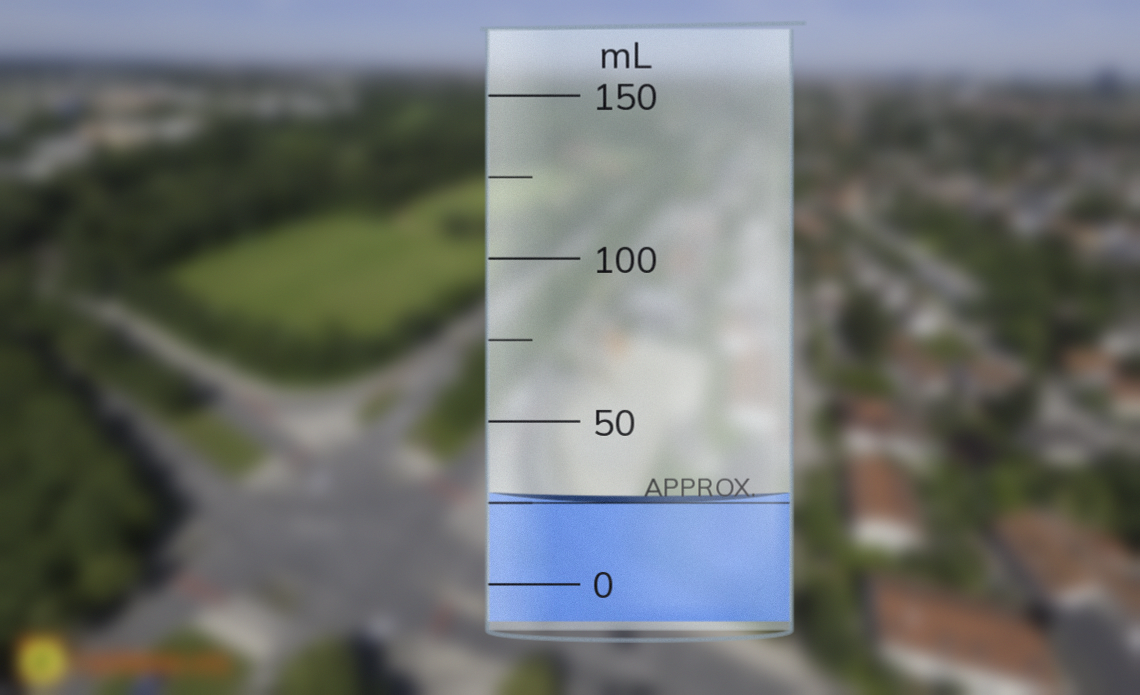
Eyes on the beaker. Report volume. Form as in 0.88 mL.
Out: 25 mL
